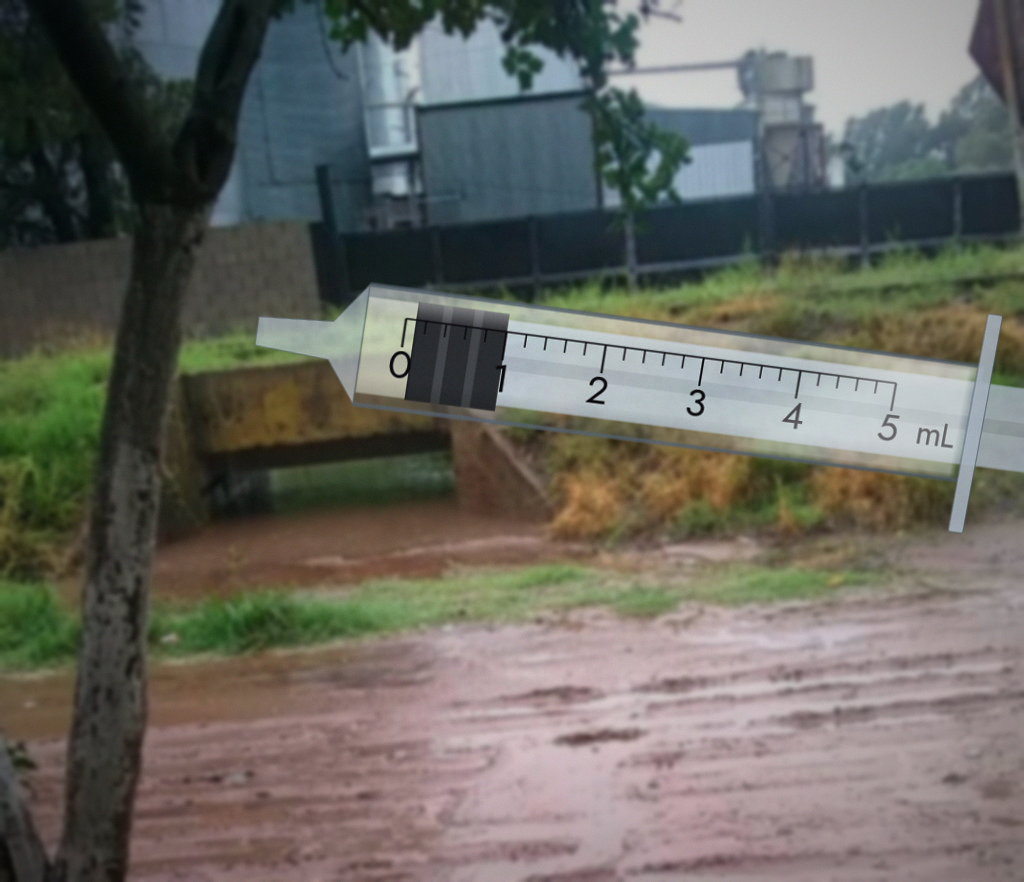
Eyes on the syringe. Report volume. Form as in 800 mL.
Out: 0.1 mL
